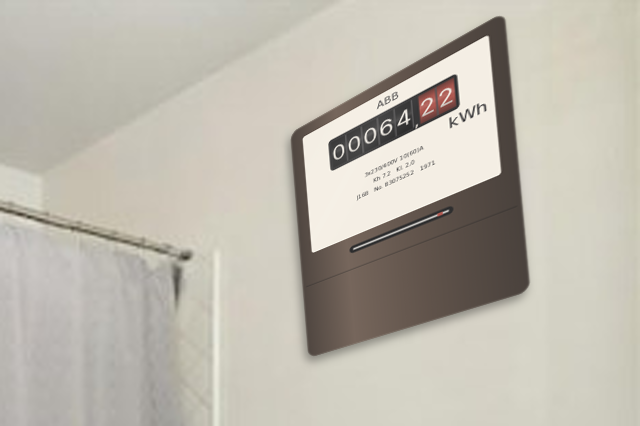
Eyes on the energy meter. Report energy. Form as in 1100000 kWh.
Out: 64.22 kWh
